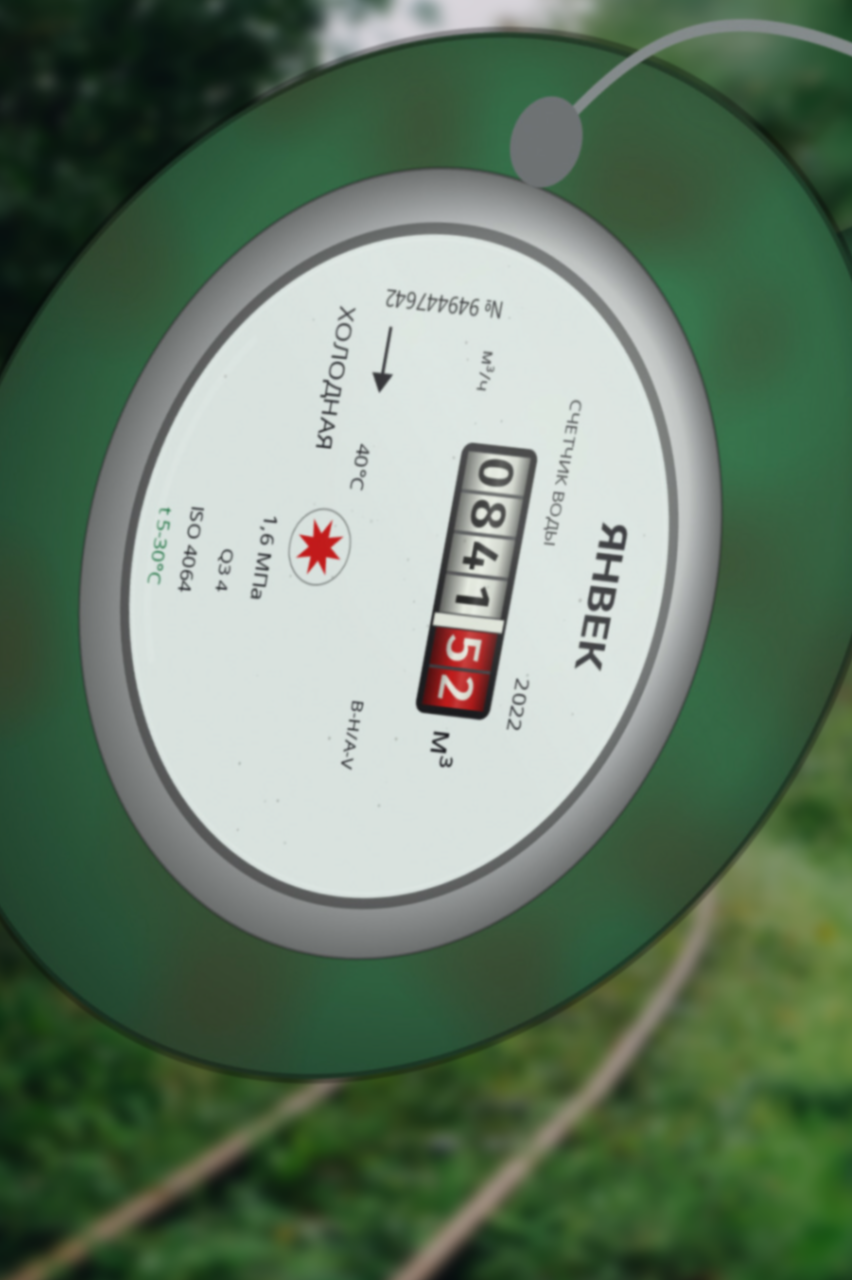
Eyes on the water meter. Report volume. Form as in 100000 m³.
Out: 841.52 m³
